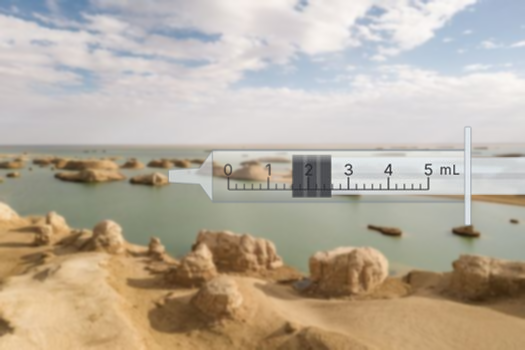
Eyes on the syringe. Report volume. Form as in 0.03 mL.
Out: 1.6 mL
